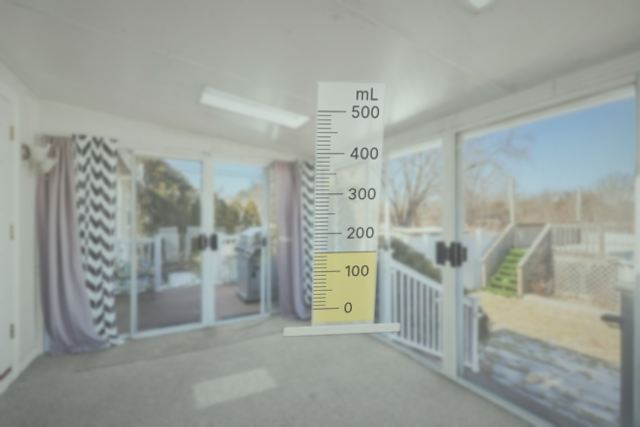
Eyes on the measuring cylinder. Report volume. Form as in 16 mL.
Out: 150 mL
